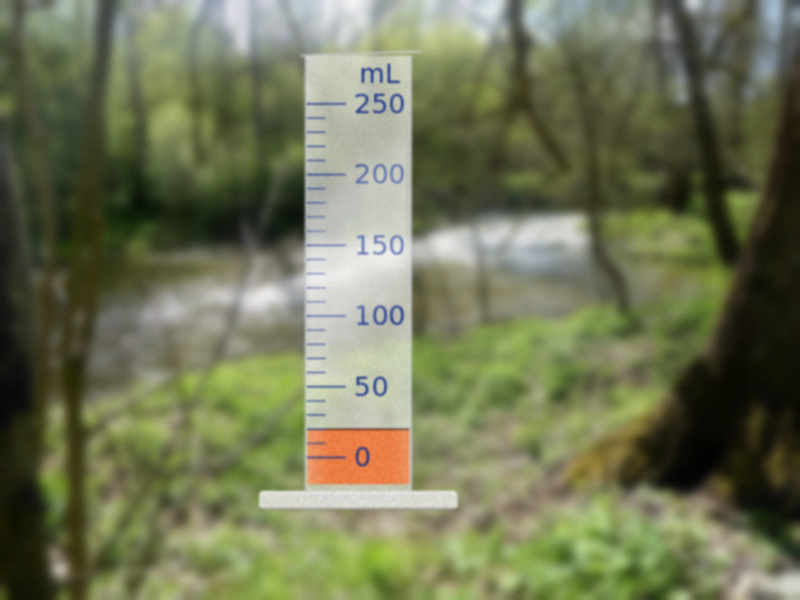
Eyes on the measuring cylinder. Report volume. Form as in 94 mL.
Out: 20 mL
